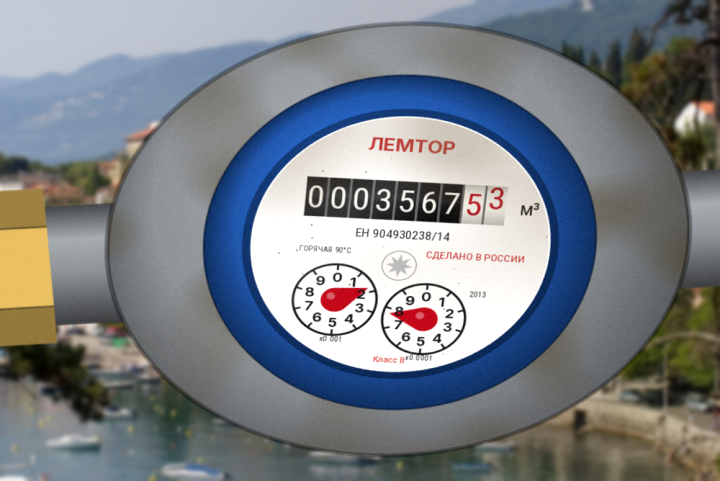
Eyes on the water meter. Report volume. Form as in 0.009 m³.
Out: 3567.5317 m³
